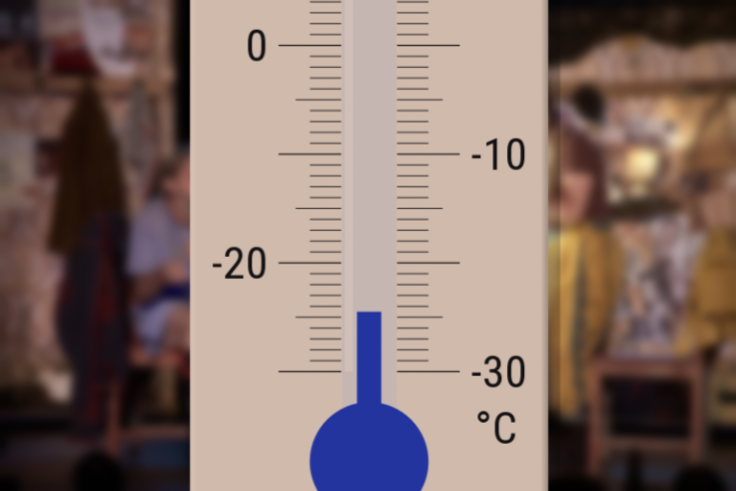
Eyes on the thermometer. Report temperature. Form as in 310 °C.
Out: -24.5 °C
